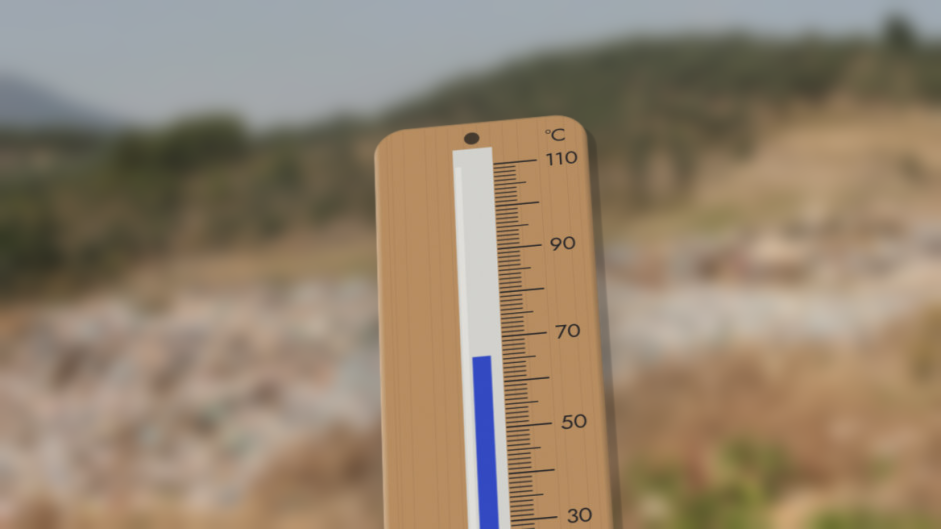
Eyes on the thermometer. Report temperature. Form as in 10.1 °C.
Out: 66 °C
